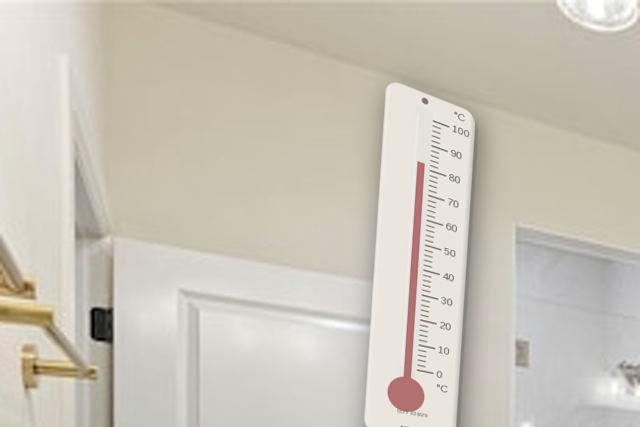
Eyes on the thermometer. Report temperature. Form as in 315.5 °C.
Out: 82 °C
